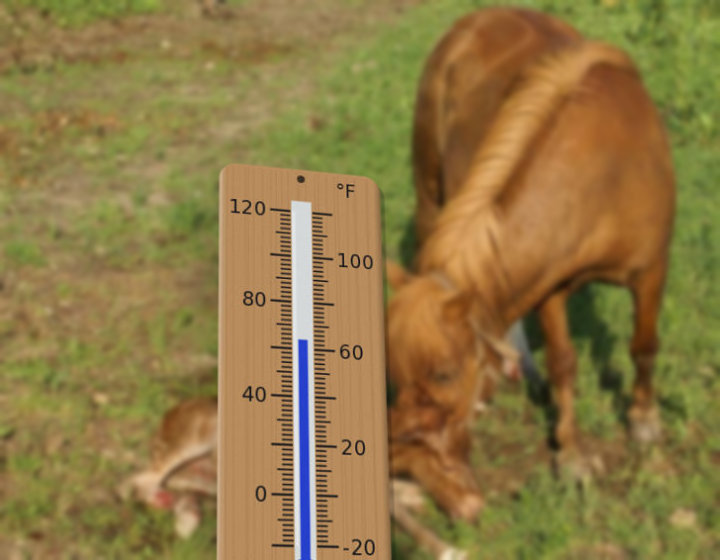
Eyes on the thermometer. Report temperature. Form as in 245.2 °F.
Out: 64 °F
